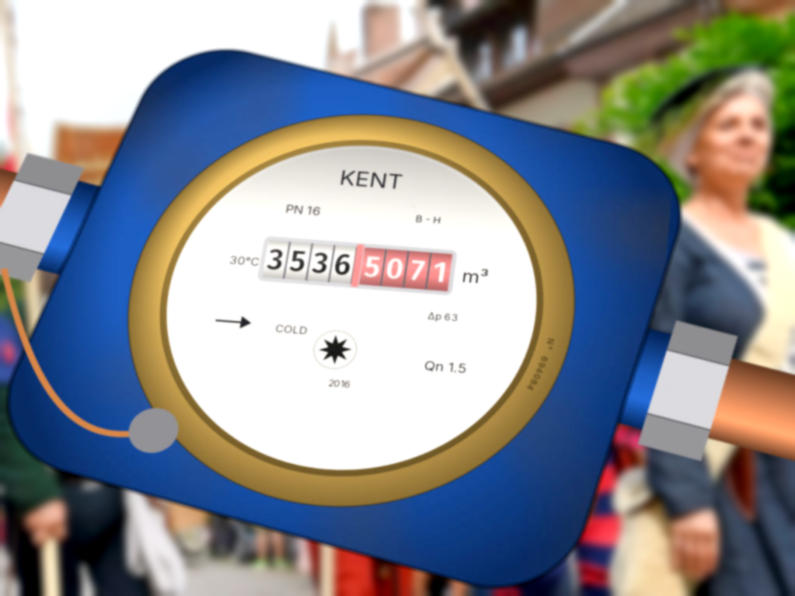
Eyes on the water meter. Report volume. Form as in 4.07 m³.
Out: 3536.5071 m³
